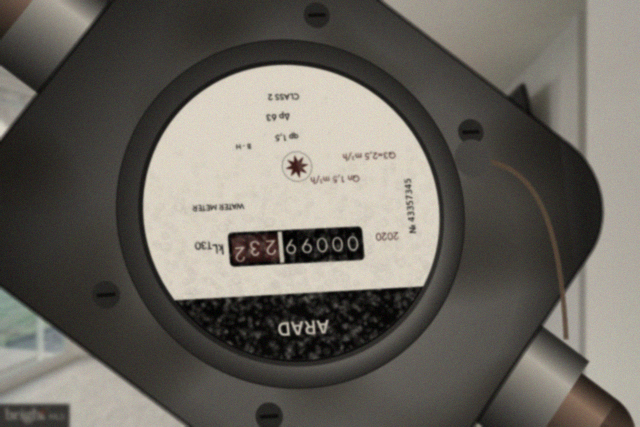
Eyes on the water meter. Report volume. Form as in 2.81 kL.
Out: 99.232 kL
